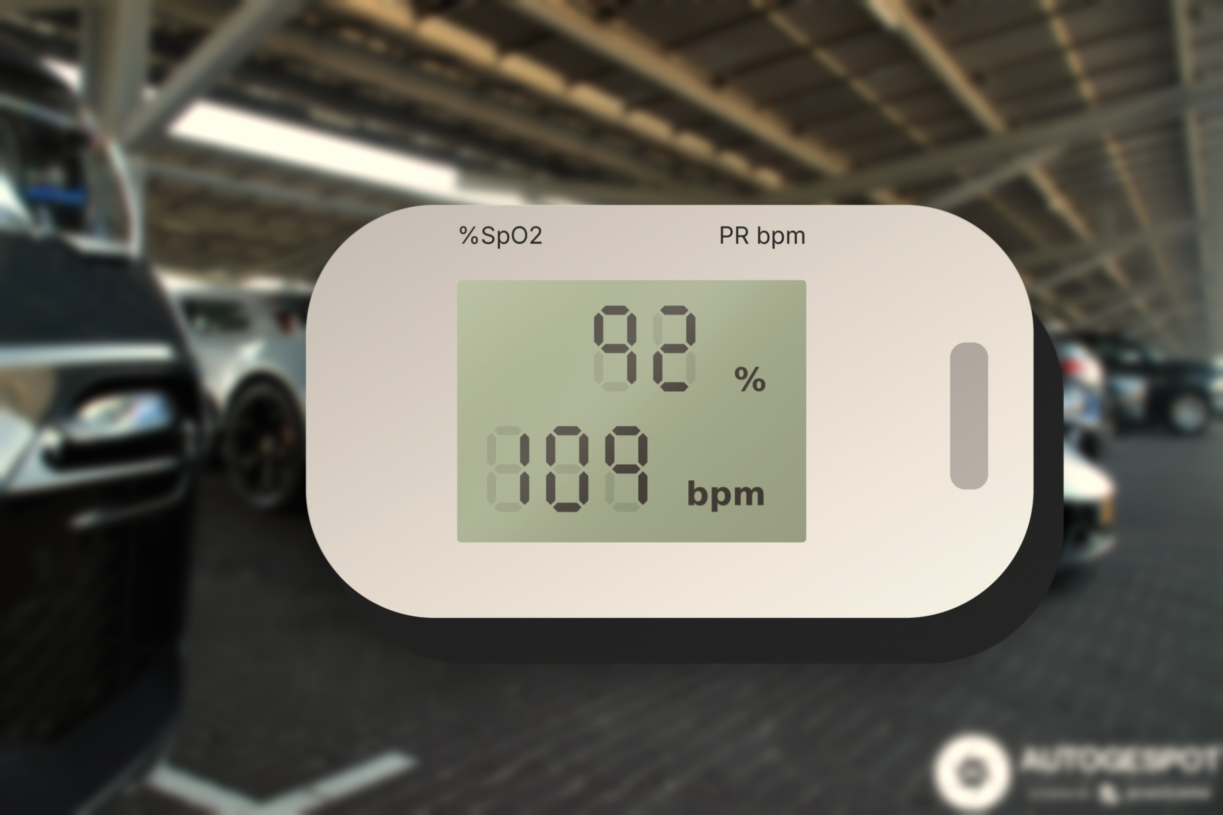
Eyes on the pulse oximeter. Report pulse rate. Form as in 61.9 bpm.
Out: 109 bpm
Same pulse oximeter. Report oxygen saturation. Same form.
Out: 92 %
